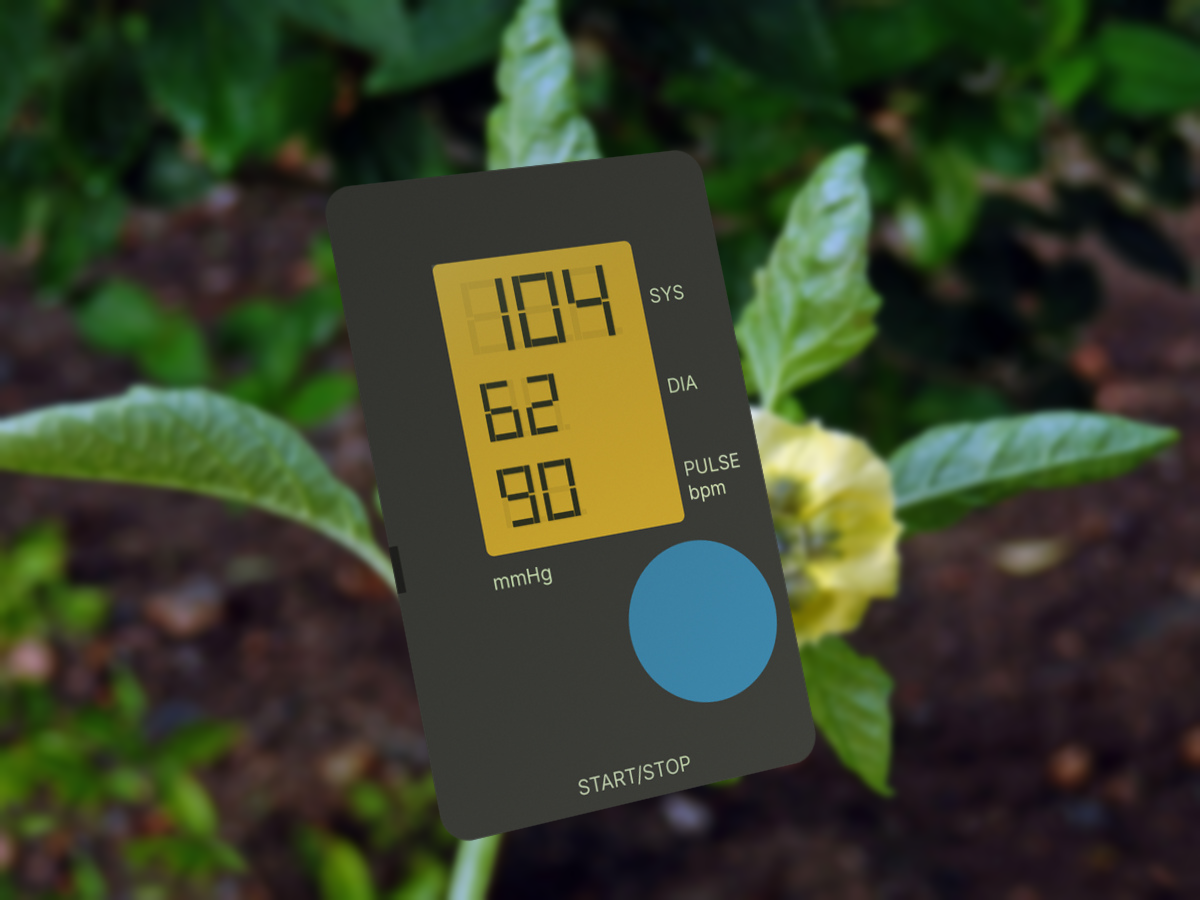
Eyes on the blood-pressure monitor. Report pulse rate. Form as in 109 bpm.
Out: 90 bpm
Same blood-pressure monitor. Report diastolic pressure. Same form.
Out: 62 mmHg
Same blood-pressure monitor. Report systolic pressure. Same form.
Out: 104 mmHg
